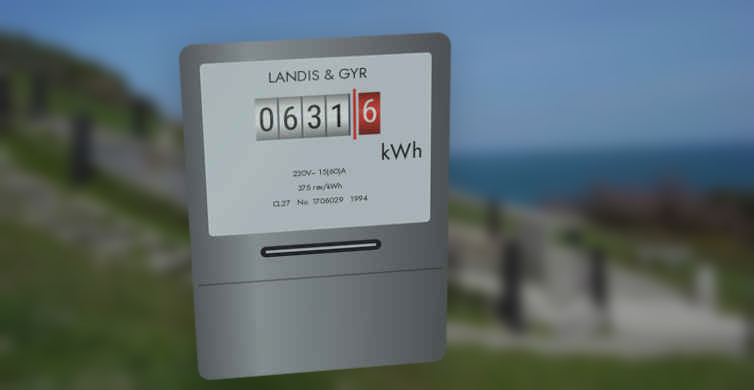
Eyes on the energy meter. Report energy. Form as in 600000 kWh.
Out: 631.6 kWh
